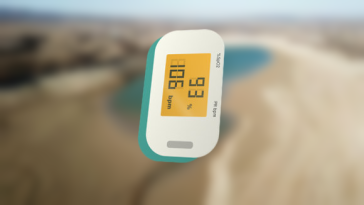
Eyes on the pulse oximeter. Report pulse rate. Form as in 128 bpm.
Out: 106 bpm
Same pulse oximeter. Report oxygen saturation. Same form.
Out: 93 %
